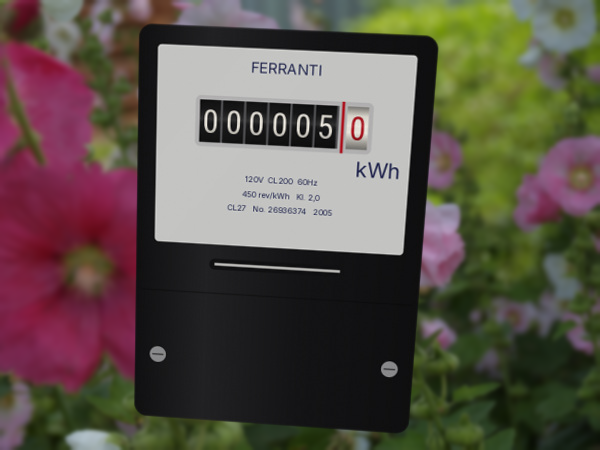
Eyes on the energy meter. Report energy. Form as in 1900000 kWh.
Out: 5.0 kWh
